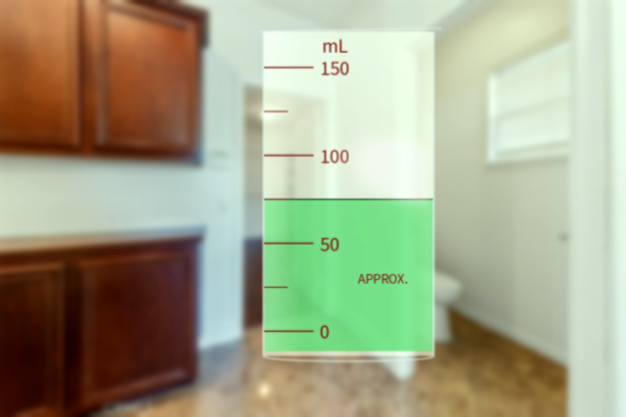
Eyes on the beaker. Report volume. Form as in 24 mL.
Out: 75 mL
